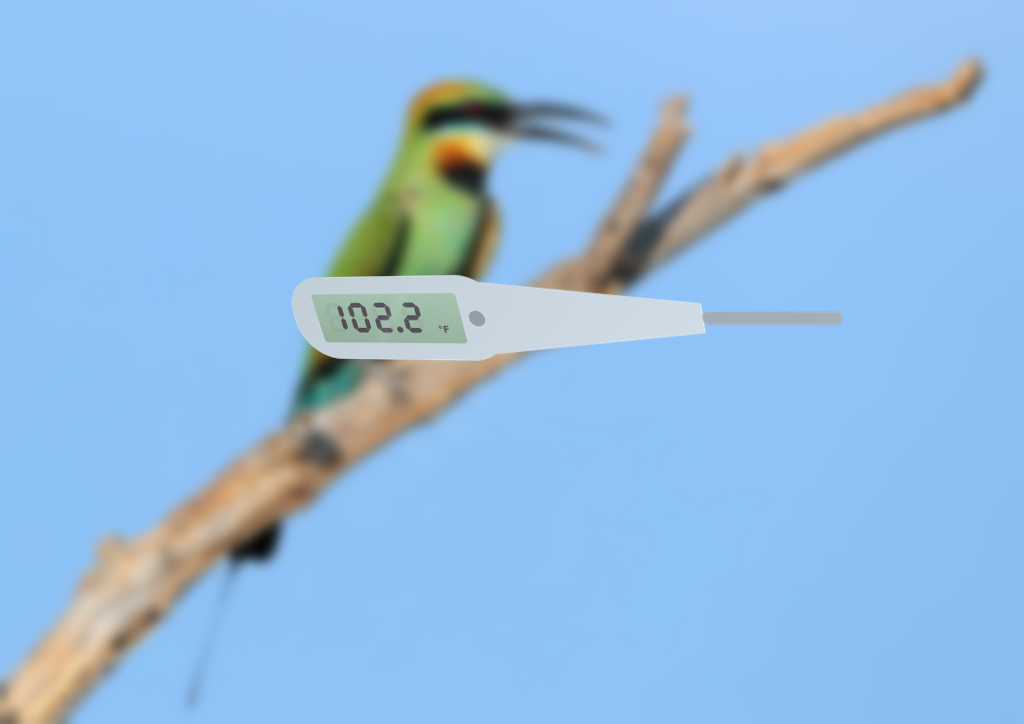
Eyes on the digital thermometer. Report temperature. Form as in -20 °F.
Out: 102.2 °F
